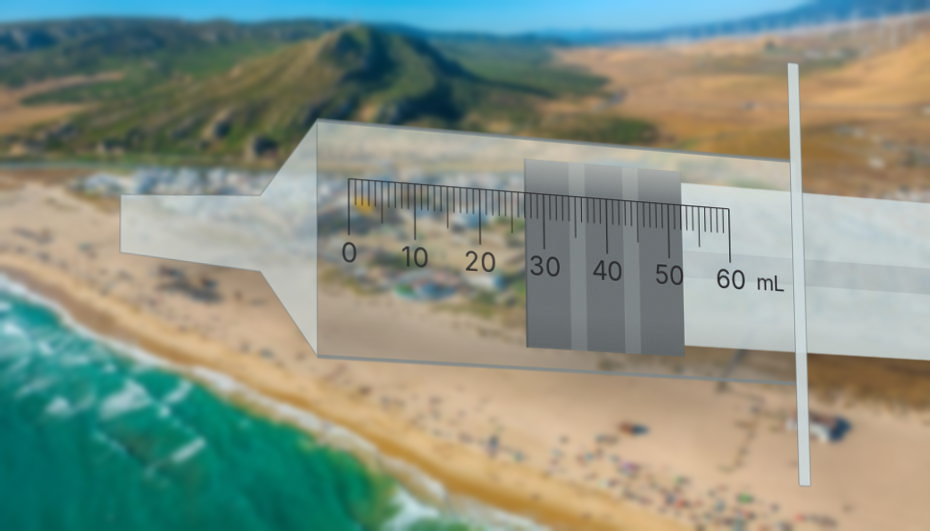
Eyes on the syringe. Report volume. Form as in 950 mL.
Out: 27 mL
